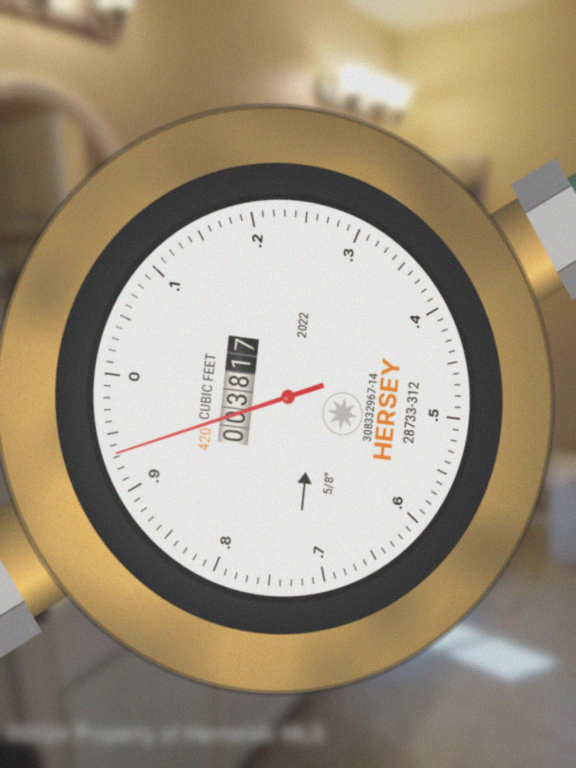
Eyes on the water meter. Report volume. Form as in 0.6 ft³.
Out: 3816.93 ft³
